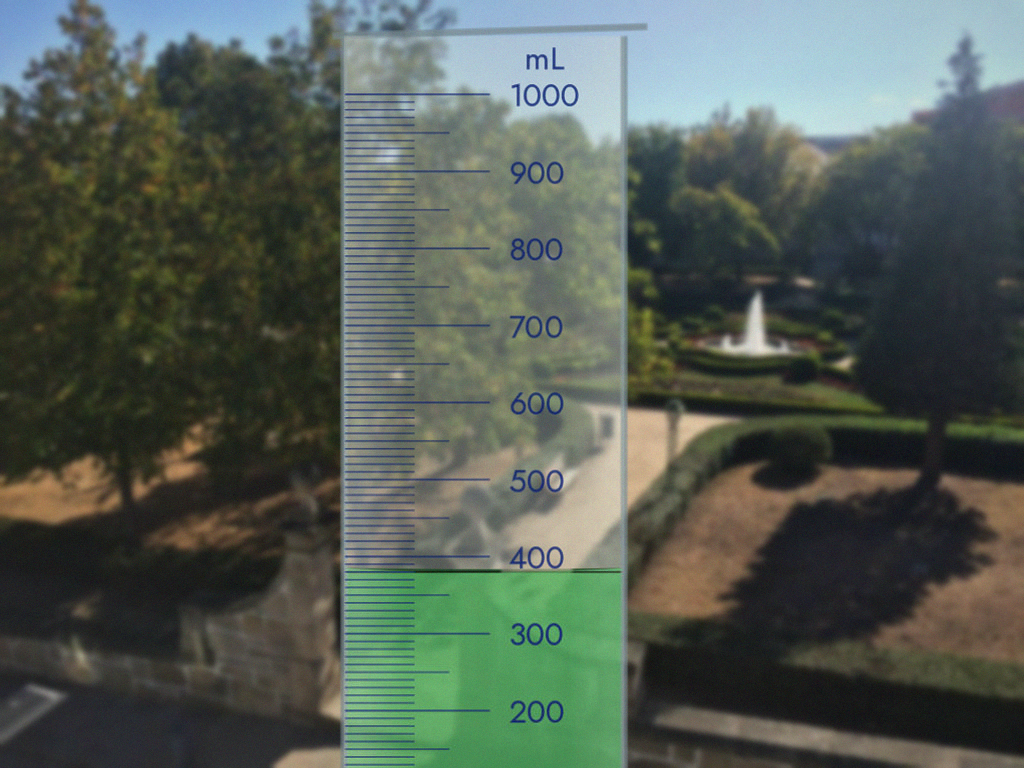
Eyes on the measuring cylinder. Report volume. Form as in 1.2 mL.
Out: 380 mL
